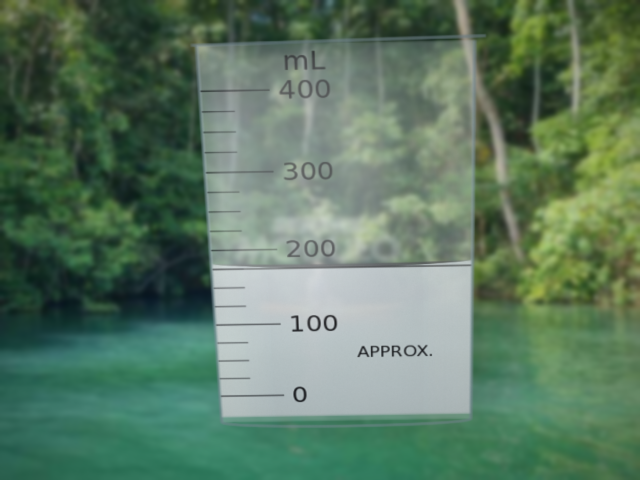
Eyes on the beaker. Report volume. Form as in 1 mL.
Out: 175 mL
